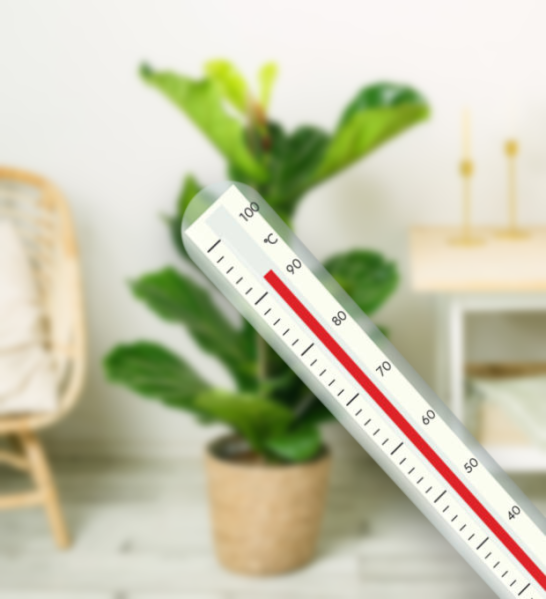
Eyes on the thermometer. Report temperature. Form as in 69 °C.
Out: 92 °C
